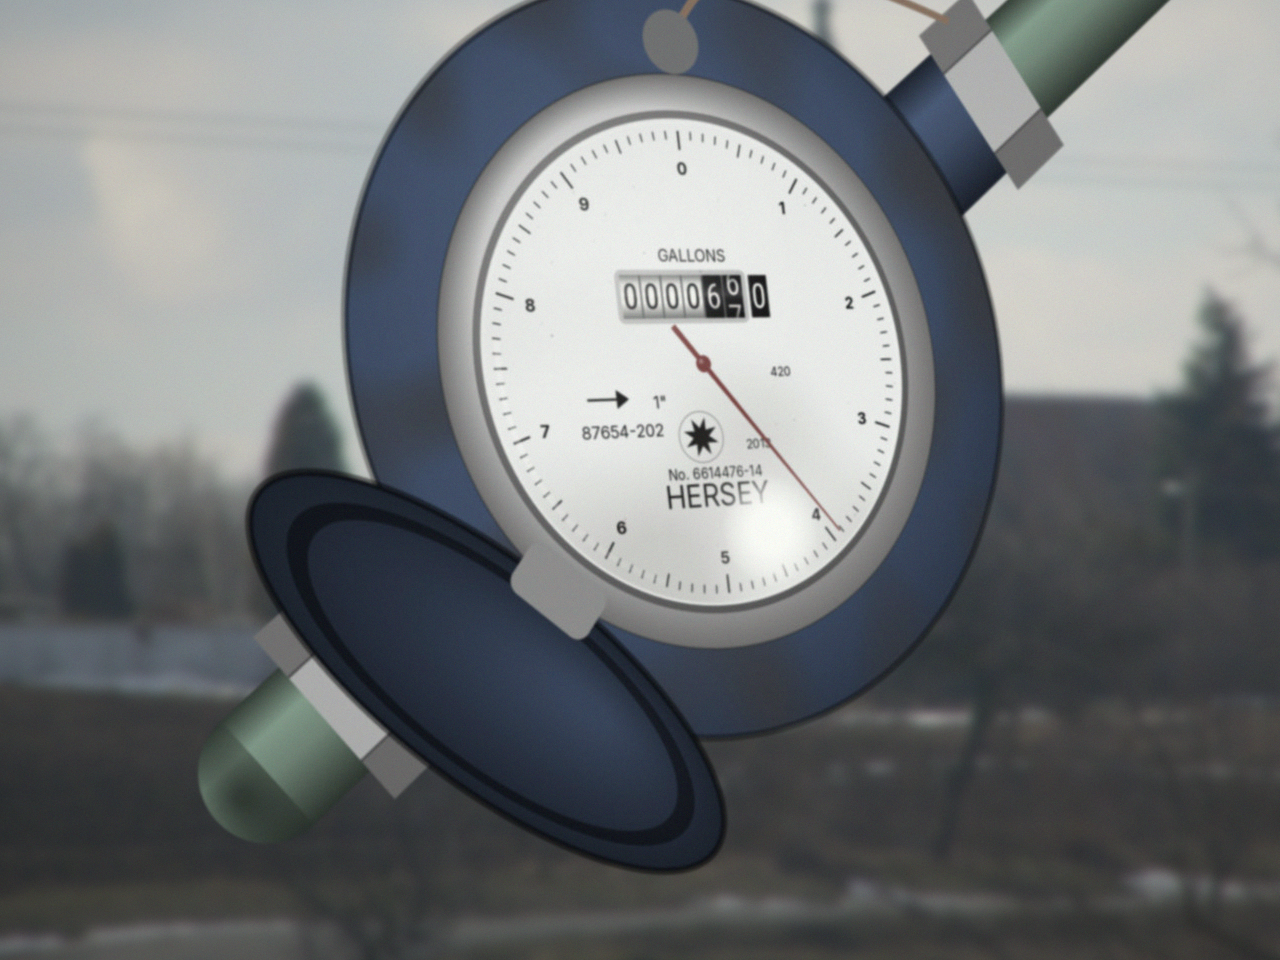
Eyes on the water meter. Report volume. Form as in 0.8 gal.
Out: 663.9 gal
